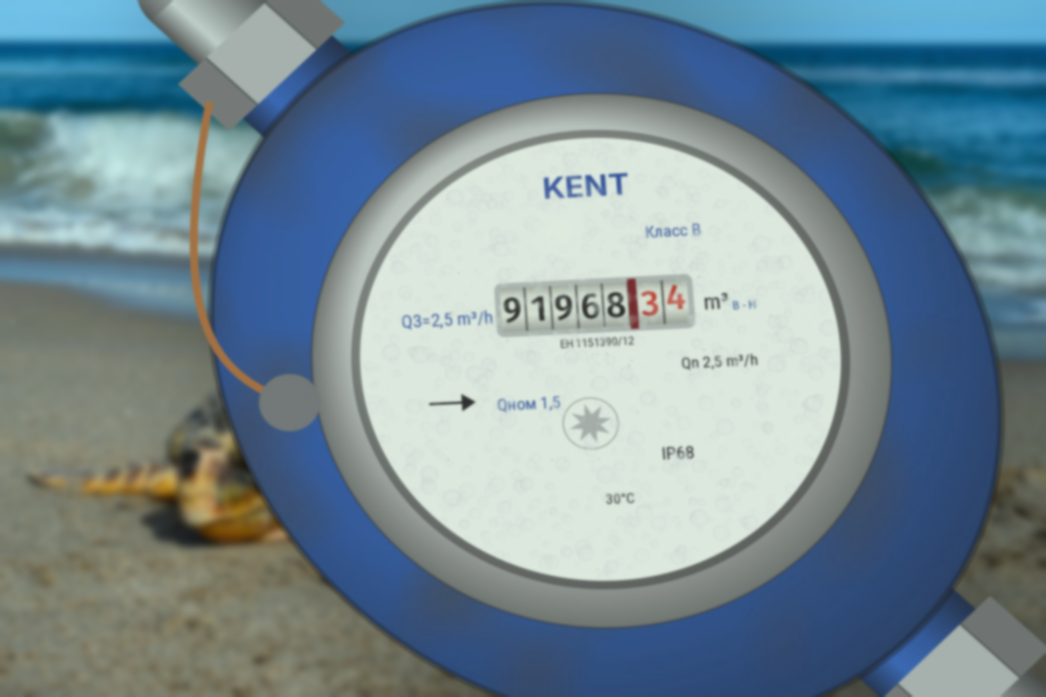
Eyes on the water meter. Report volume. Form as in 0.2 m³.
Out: 91968.34 m³
